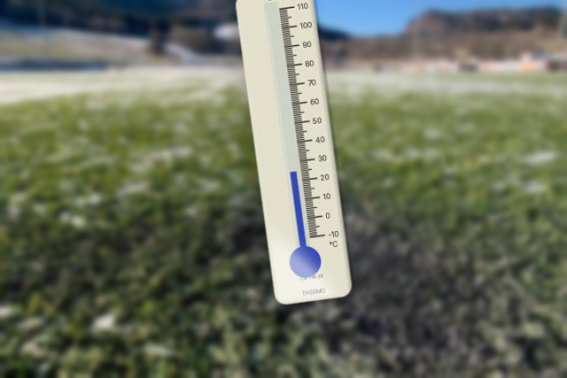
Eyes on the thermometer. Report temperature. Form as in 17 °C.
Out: 25 °C
